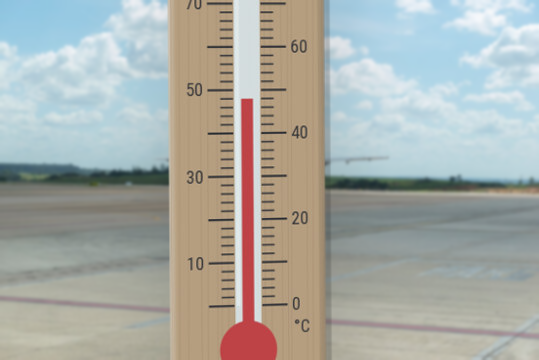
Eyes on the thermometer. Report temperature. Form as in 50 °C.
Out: 48 °C
